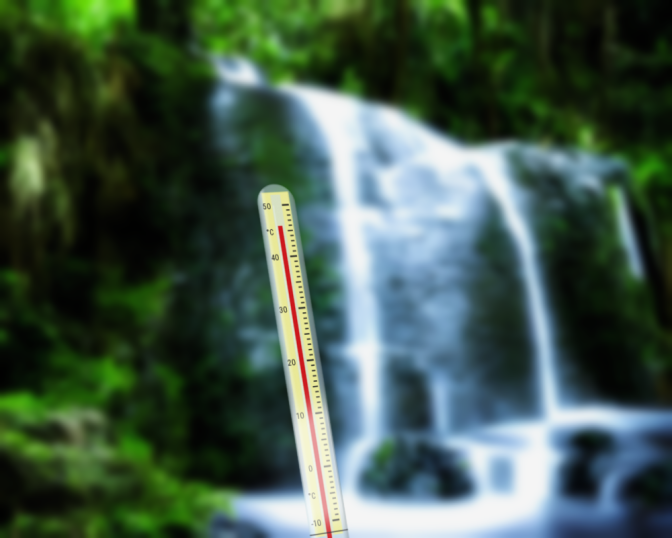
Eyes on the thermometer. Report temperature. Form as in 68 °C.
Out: 46 °C
